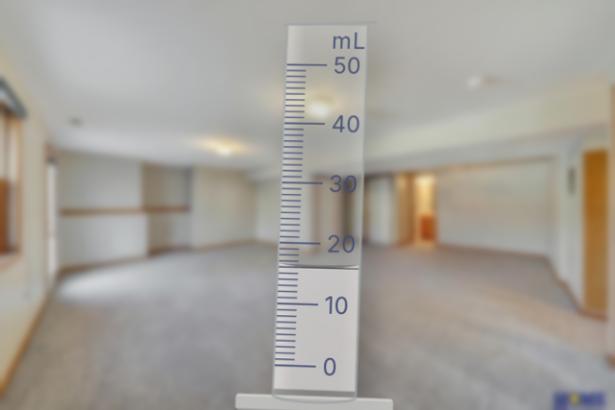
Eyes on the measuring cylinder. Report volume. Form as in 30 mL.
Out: 16 mL
